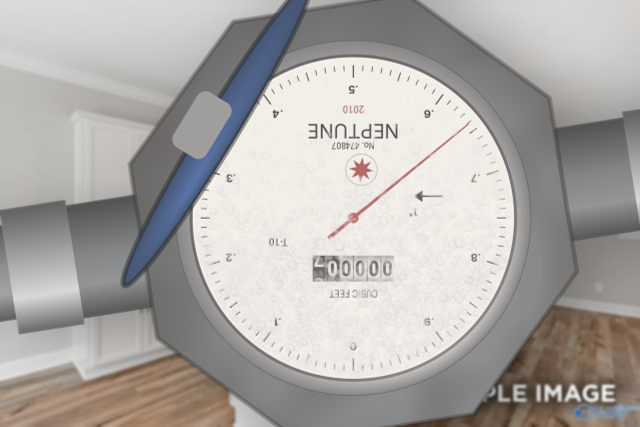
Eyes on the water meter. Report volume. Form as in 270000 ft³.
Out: 6.64 ft³
